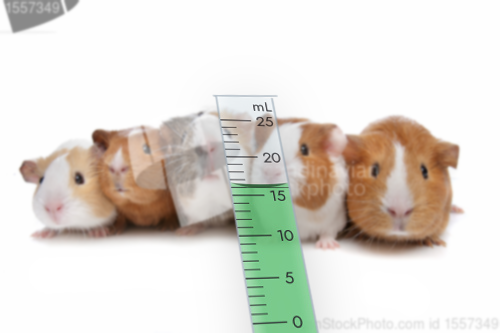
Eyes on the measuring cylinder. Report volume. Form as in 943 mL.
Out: 16 mL
